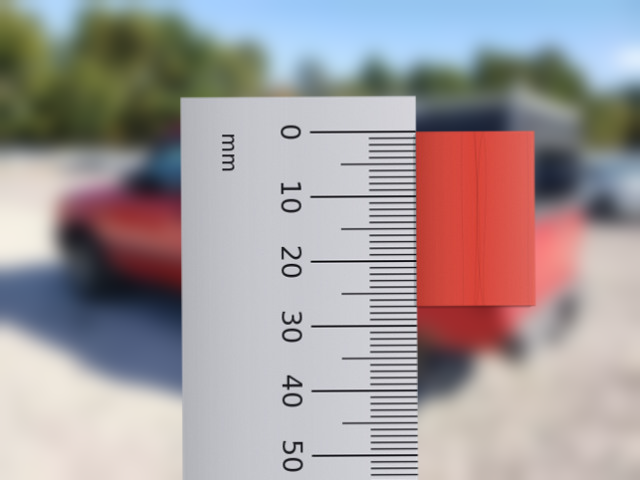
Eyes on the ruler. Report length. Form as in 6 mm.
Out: 27 mm
